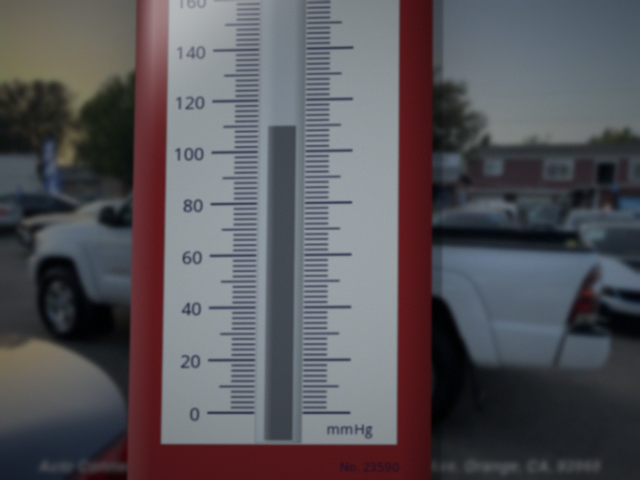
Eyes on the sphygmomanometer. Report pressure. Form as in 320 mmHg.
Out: 110 mmHg
